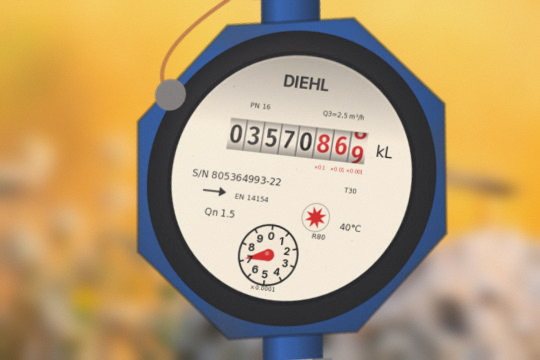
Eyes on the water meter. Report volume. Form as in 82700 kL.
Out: 3570.8687 kL
